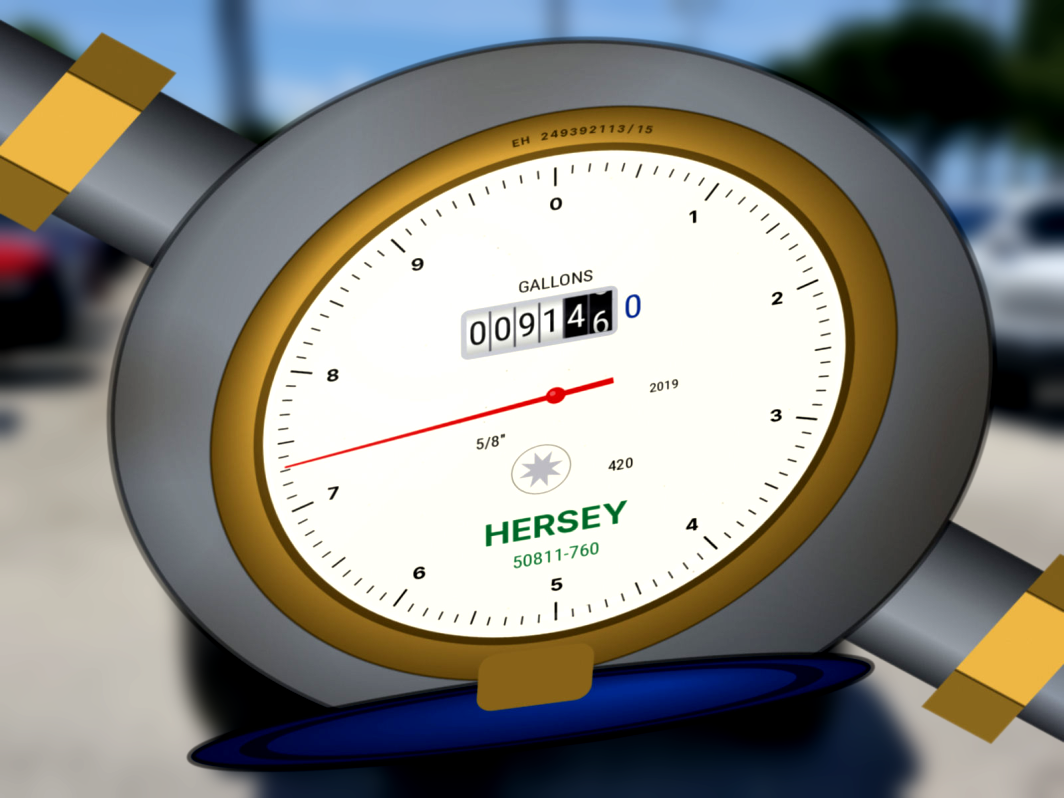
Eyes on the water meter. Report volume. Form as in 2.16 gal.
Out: 91457.3 gal
